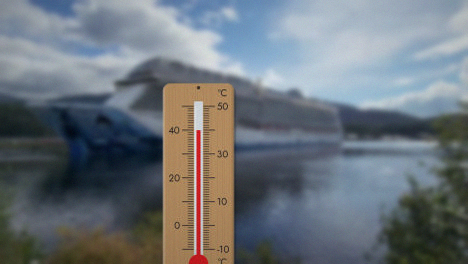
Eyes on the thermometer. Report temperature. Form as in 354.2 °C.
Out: 40 °C
